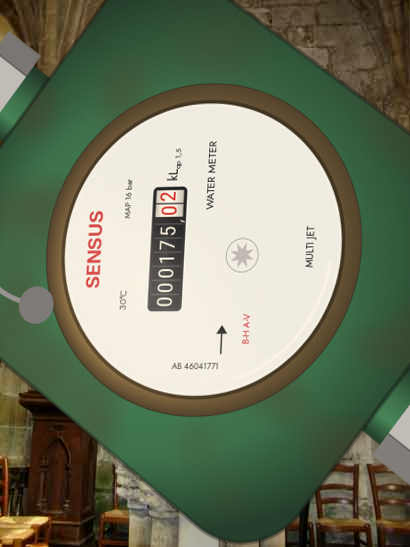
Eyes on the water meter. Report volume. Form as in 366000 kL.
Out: 175.02 kL
